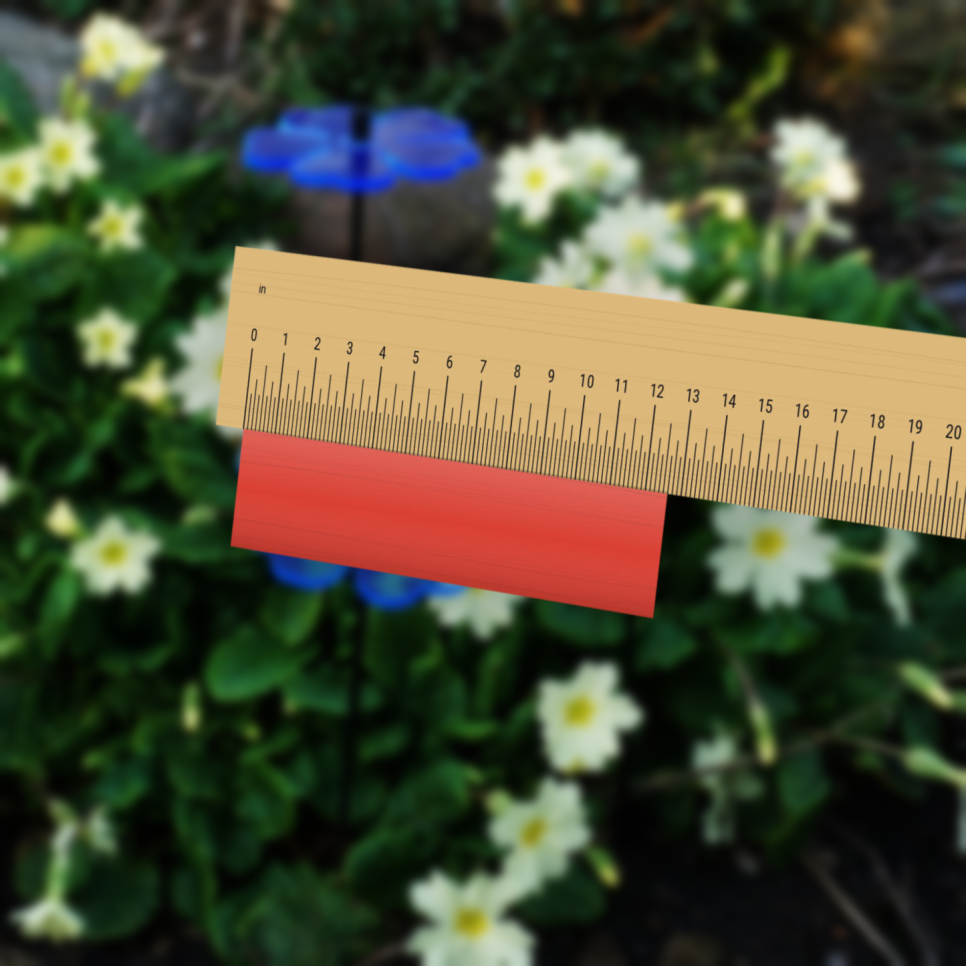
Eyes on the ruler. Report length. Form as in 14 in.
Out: 12.625 in
